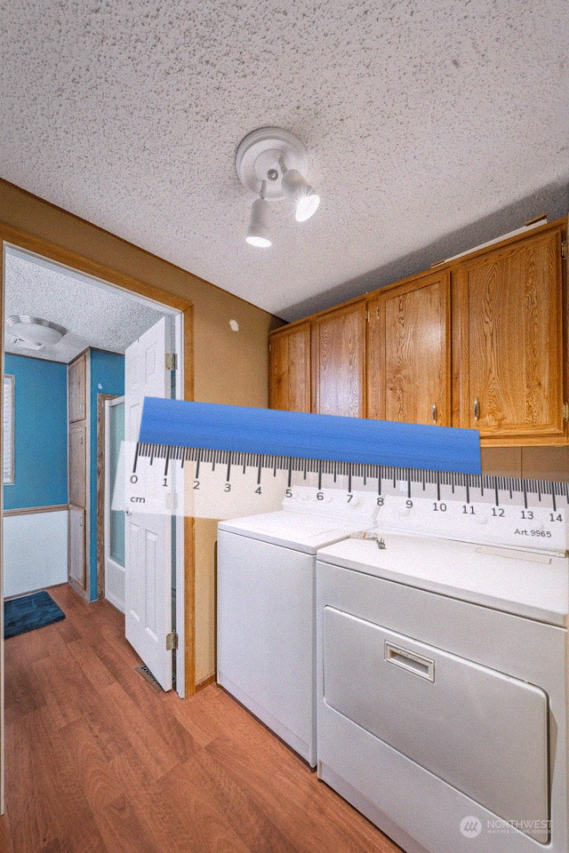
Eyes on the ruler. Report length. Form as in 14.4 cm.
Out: 11.5 cm
